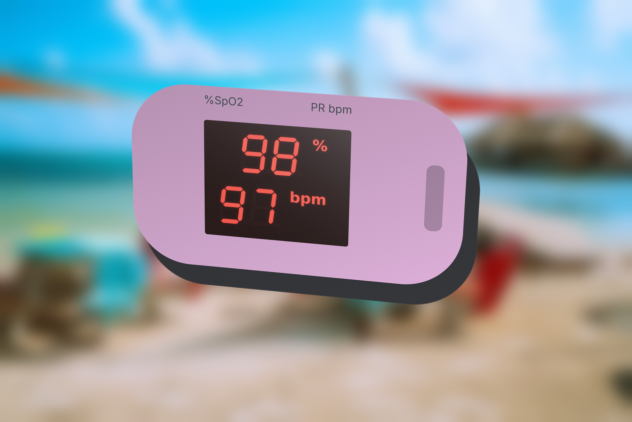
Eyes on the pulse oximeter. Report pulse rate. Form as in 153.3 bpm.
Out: 97 bpm
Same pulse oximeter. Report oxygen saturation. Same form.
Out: 98 %
